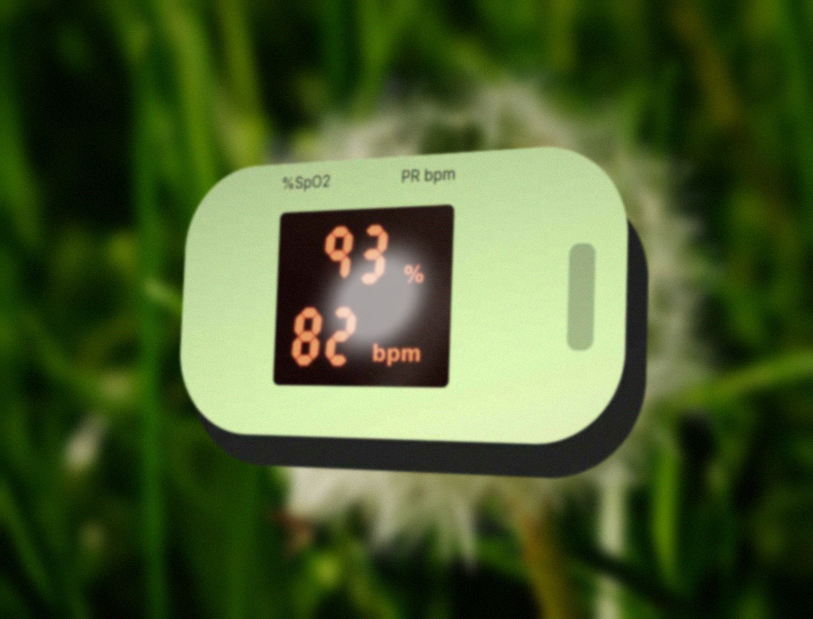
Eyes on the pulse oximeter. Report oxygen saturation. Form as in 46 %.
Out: 93 %
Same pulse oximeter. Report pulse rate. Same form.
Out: 82 bpm
